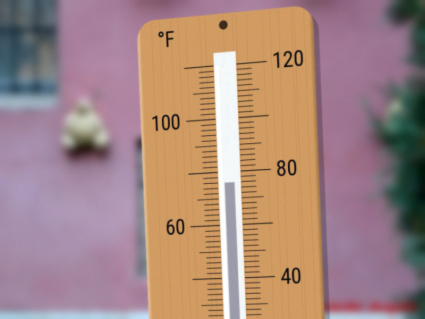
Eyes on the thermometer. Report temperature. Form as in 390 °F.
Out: 76 °F
